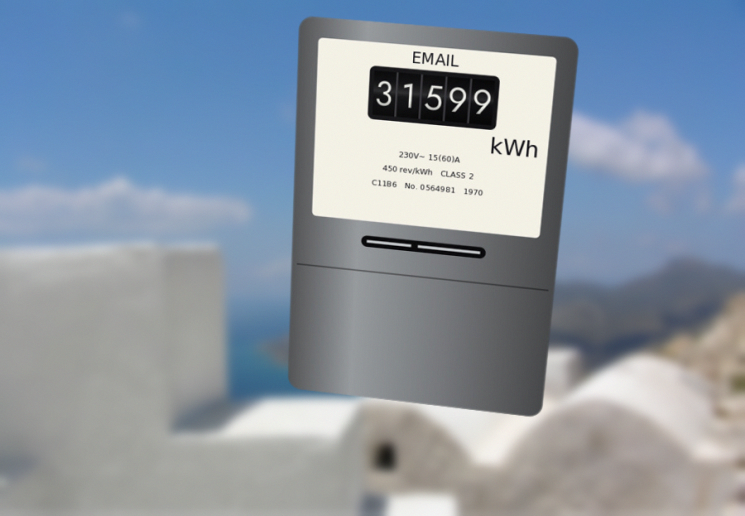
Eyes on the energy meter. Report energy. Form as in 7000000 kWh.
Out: 31599 kWh
